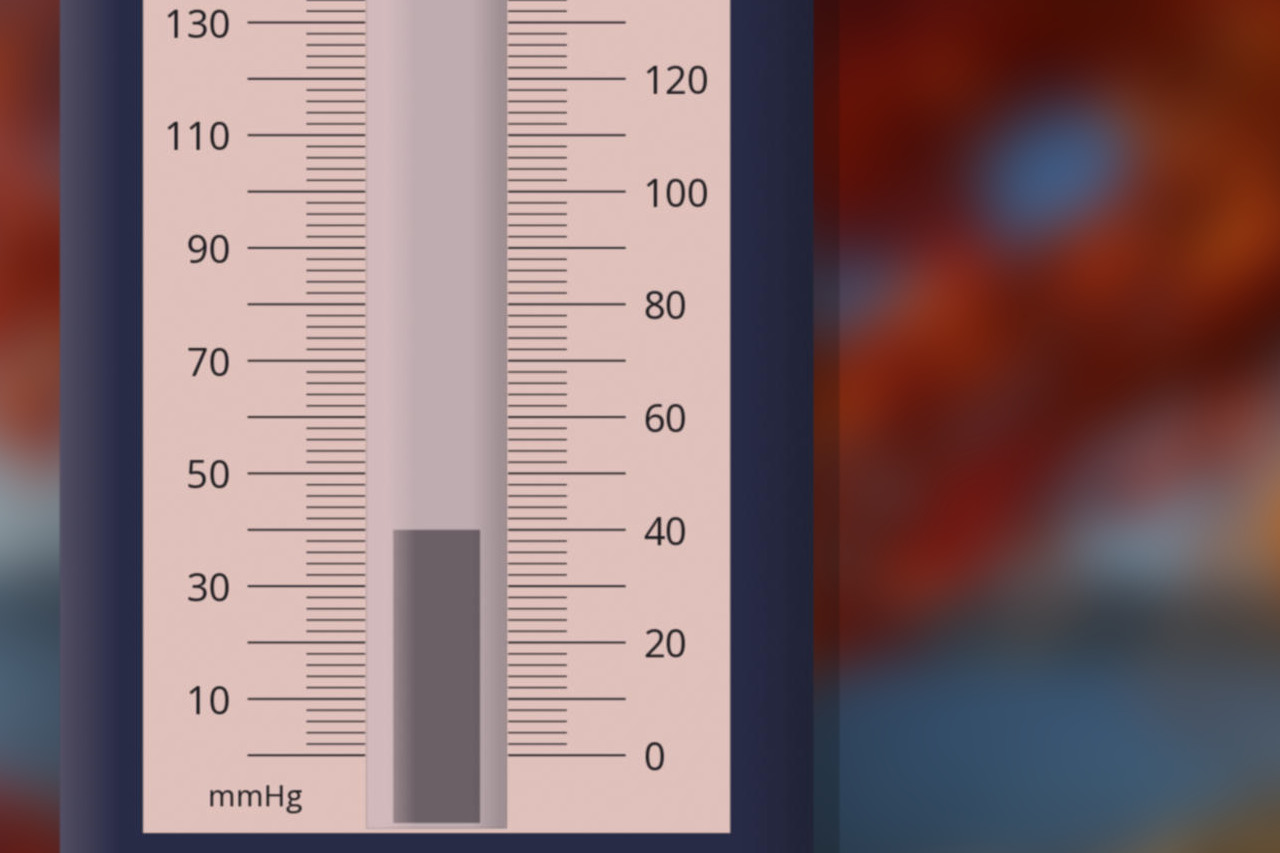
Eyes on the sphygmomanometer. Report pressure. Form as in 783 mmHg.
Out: 40 mmHg
